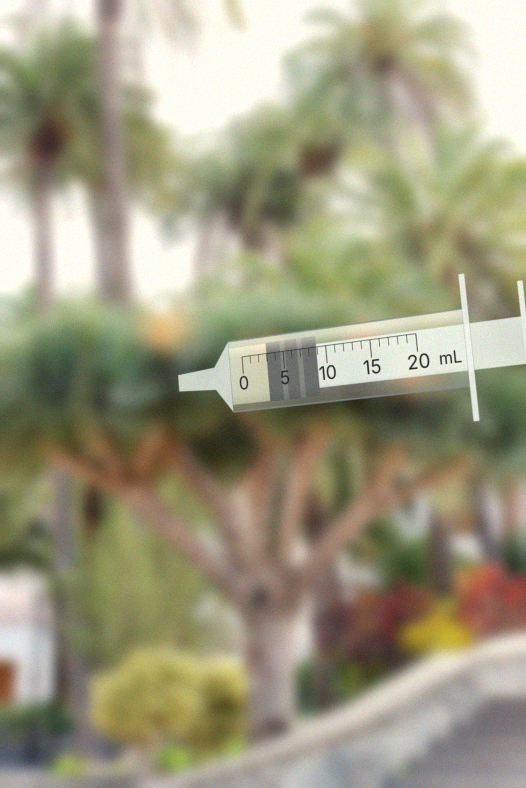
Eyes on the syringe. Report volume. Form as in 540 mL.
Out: 3 mL
